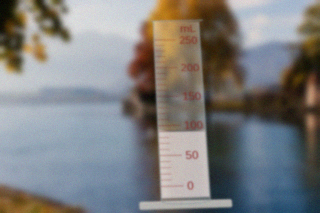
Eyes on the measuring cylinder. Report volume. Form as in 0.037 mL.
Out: 90 mL
